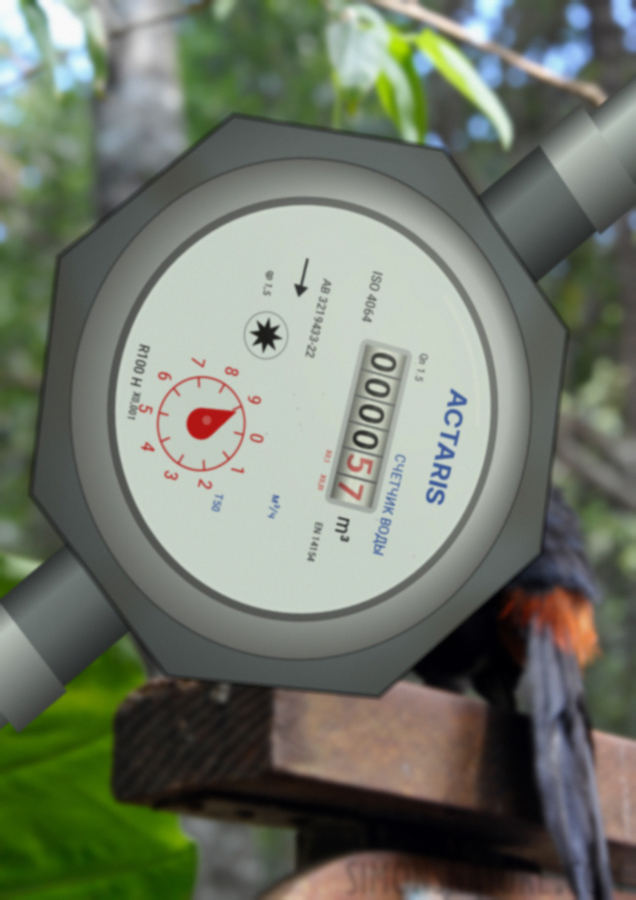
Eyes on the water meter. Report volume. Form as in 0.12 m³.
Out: 0.569 m³
